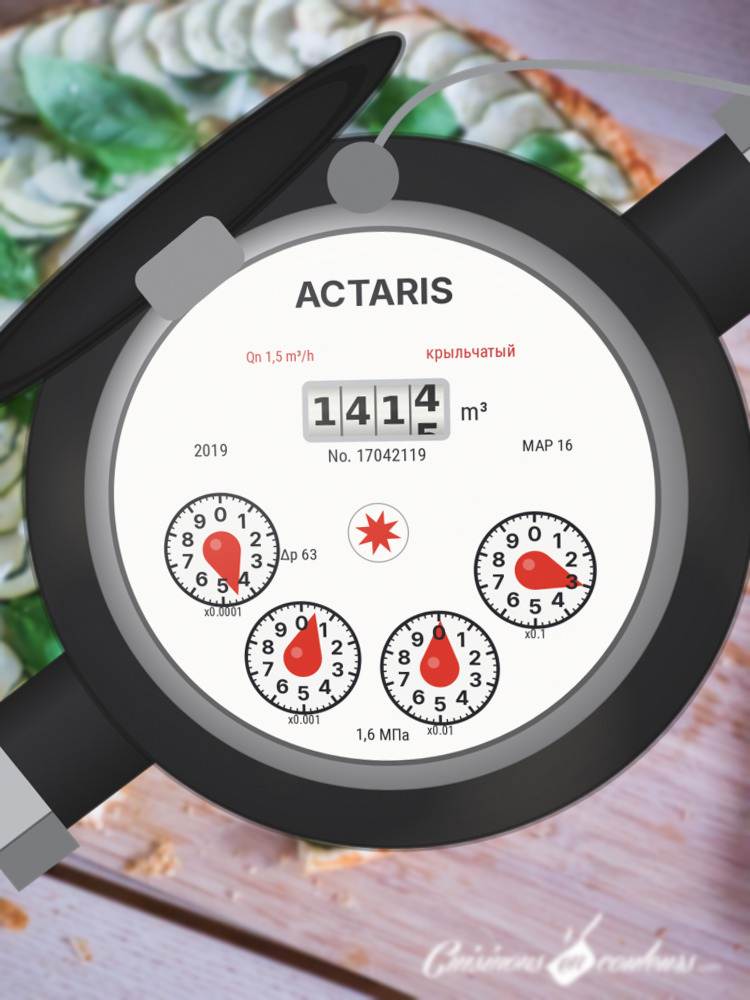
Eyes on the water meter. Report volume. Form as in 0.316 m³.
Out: 1414.3004 m³
